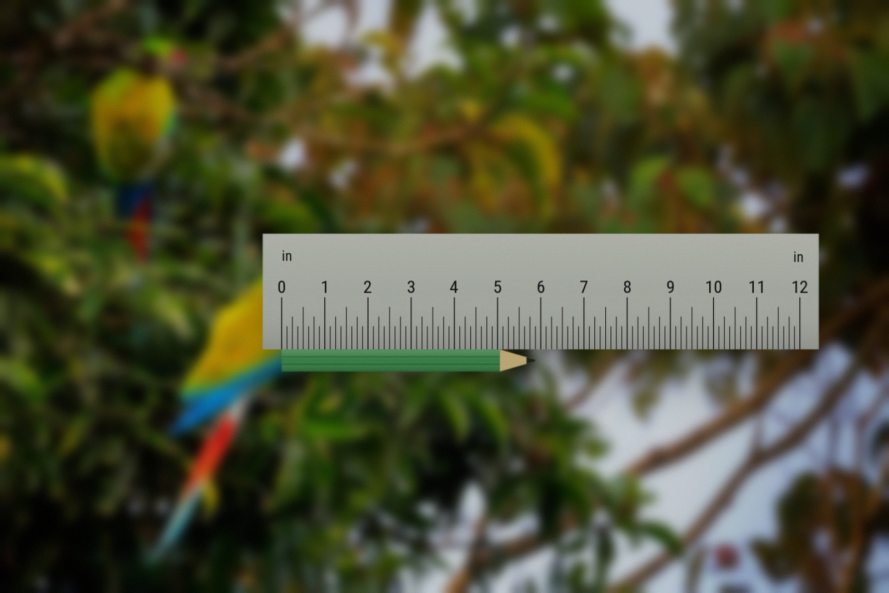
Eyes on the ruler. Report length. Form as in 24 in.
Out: 5.875 in
